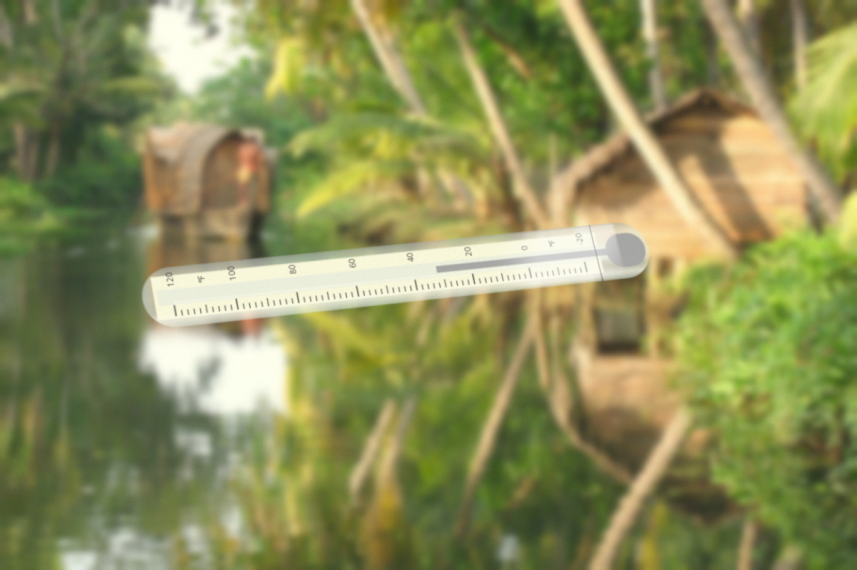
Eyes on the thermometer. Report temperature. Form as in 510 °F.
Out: 32 °F
